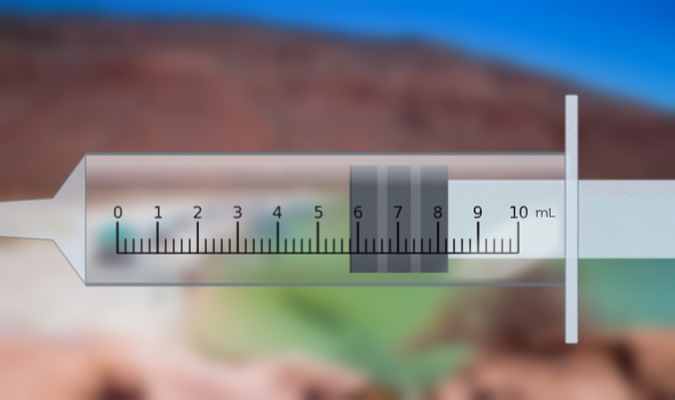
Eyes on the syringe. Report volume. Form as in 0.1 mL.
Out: 5.8 mL
